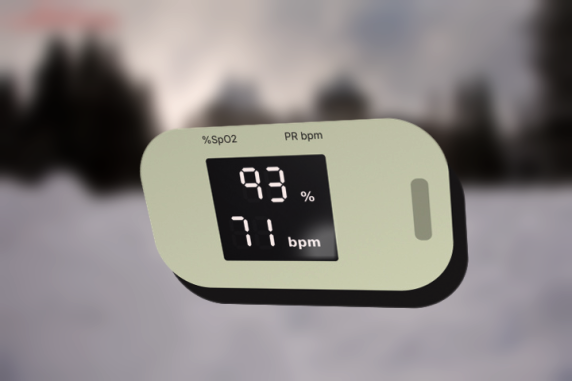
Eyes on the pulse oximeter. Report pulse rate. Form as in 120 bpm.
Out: 71 bpm
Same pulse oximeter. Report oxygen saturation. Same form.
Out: 93 %
